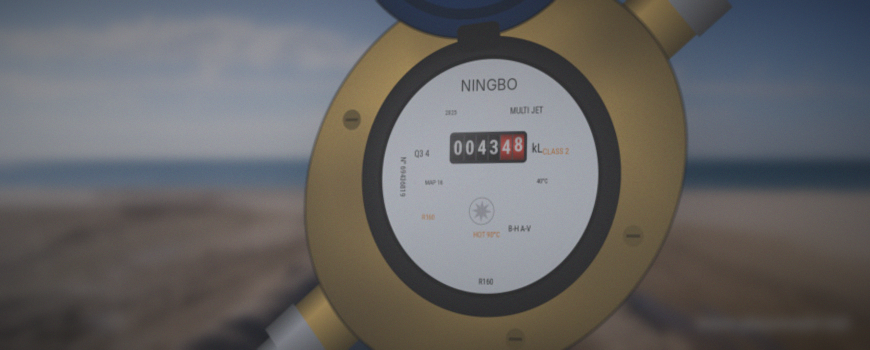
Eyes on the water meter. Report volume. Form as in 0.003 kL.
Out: 43.48 kL
